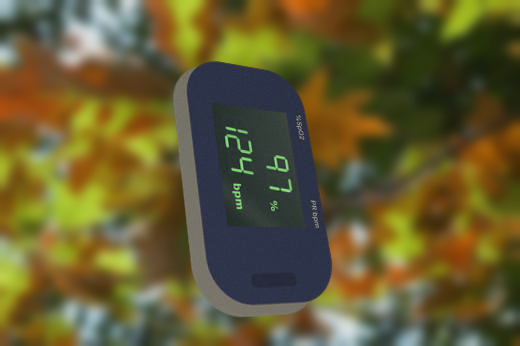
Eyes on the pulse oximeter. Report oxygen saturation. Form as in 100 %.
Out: 97 %
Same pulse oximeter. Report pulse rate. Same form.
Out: 124 bpm
